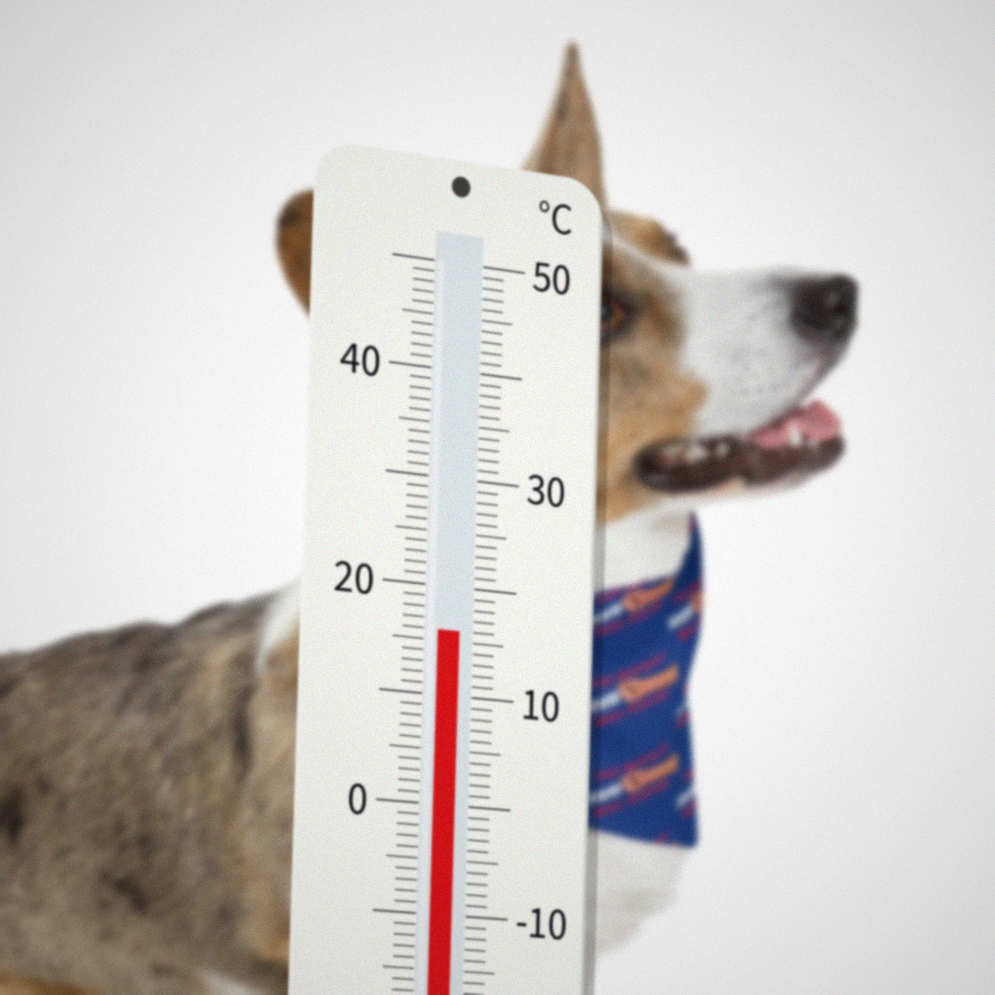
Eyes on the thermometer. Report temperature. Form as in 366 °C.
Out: 16 °C
